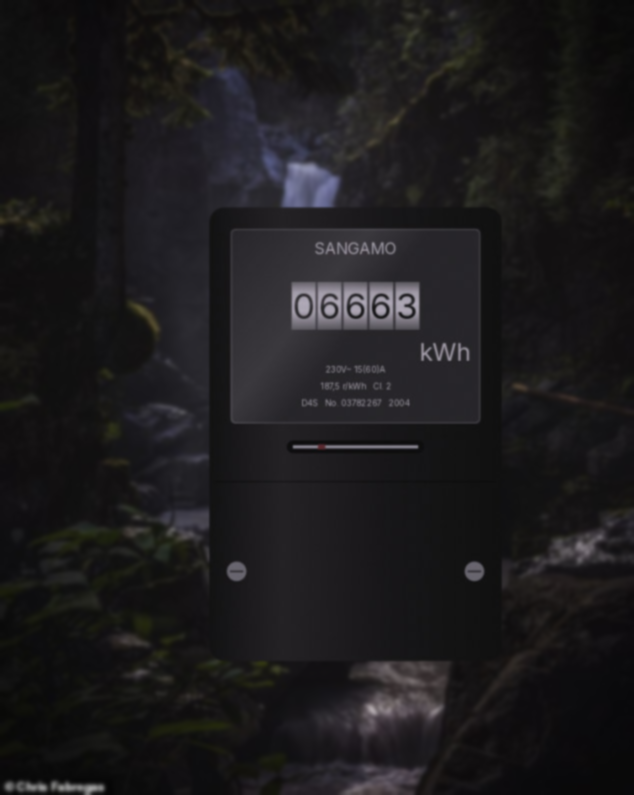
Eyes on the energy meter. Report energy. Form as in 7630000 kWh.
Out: 6663 kWh
